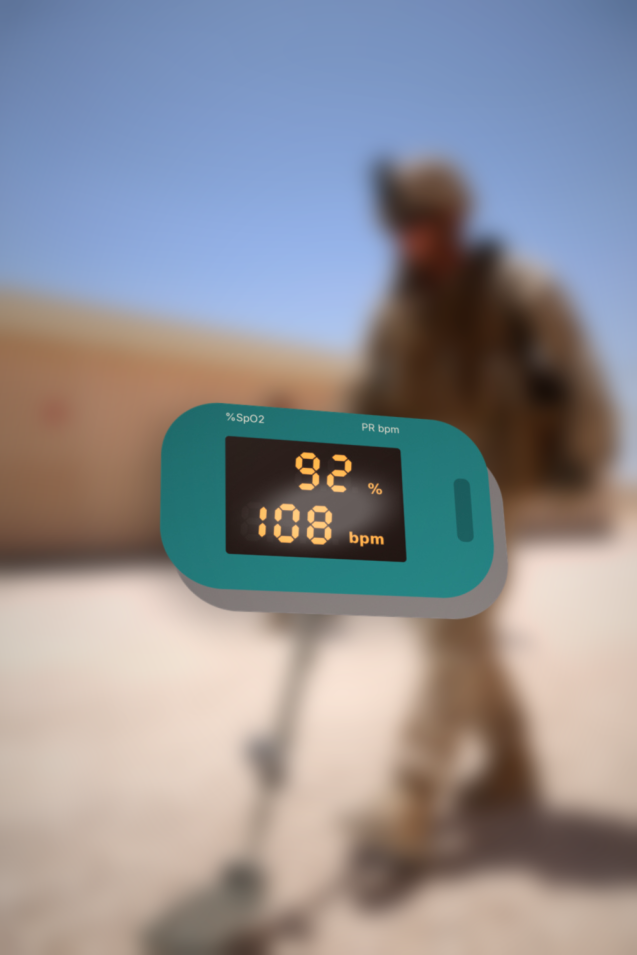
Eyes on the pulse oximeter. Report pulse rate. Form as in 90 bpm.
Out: 108 bpm
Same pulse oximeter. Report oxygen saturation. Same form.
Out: 92 %
